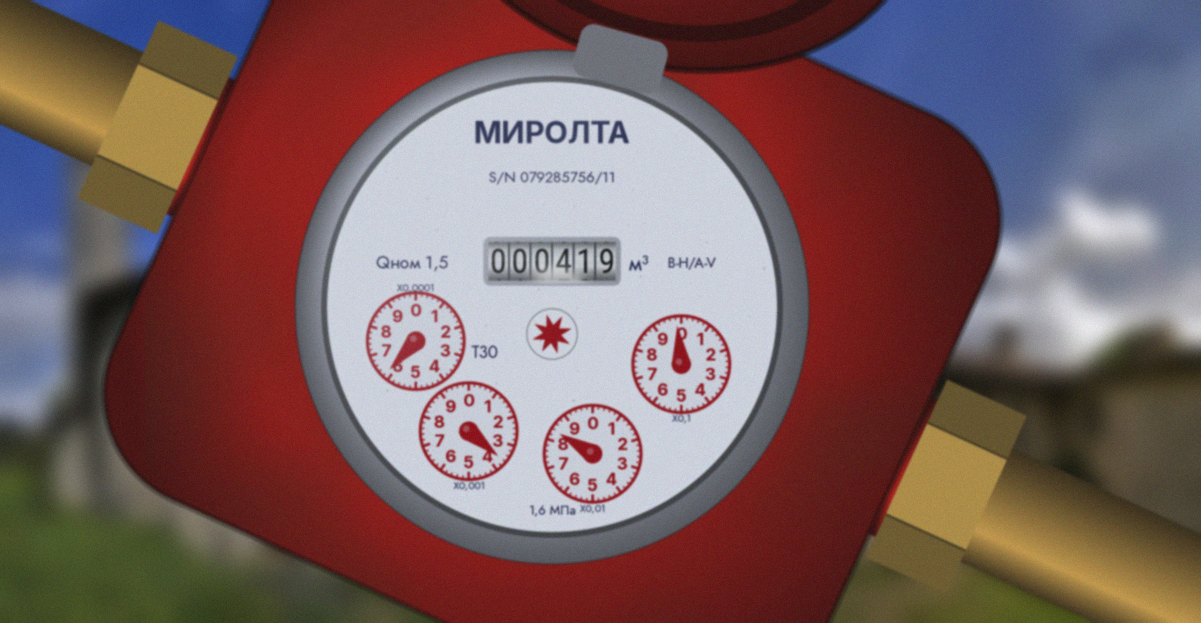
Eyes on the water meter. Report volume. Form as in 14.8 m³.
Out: 418.9836 m³
